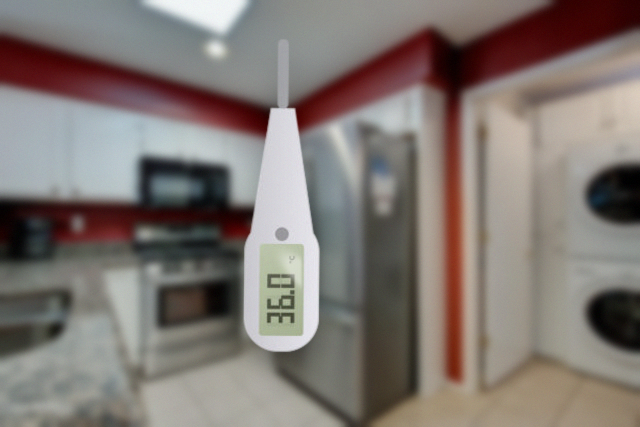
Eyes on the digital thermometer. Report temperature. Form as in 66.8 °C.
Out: 36.0 °C
